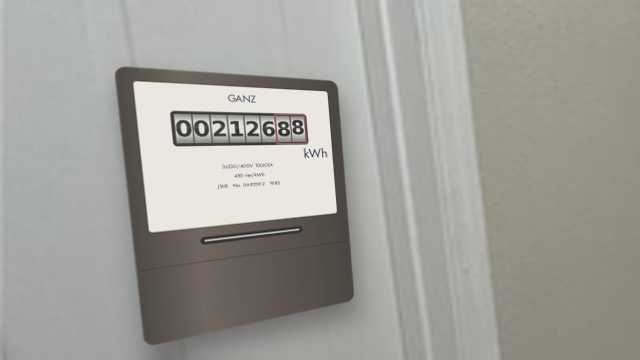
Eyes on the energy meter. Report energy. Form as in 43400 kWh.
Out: 2126.88 kWh
